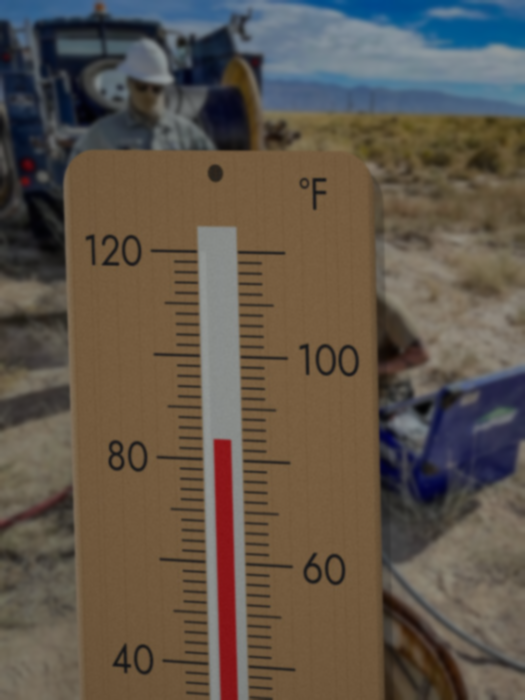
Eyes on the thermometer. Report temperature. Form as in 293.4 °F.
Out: 84 °F
